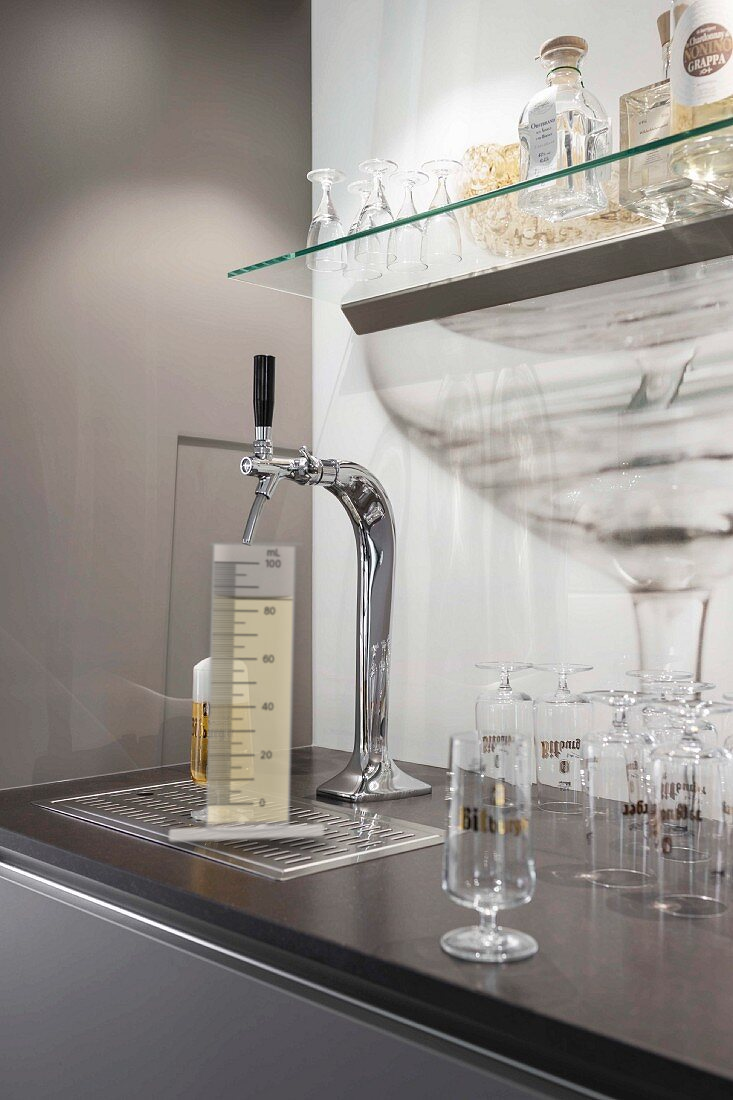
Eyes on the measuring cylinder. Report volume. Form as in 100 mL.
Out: 85 mL
